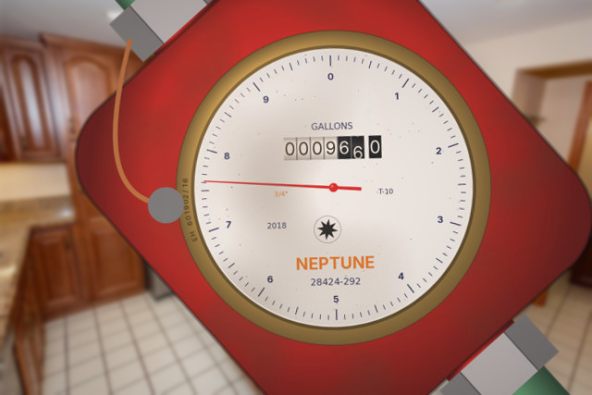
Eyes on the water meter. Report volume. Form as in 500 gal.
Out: 9657.6 gal
